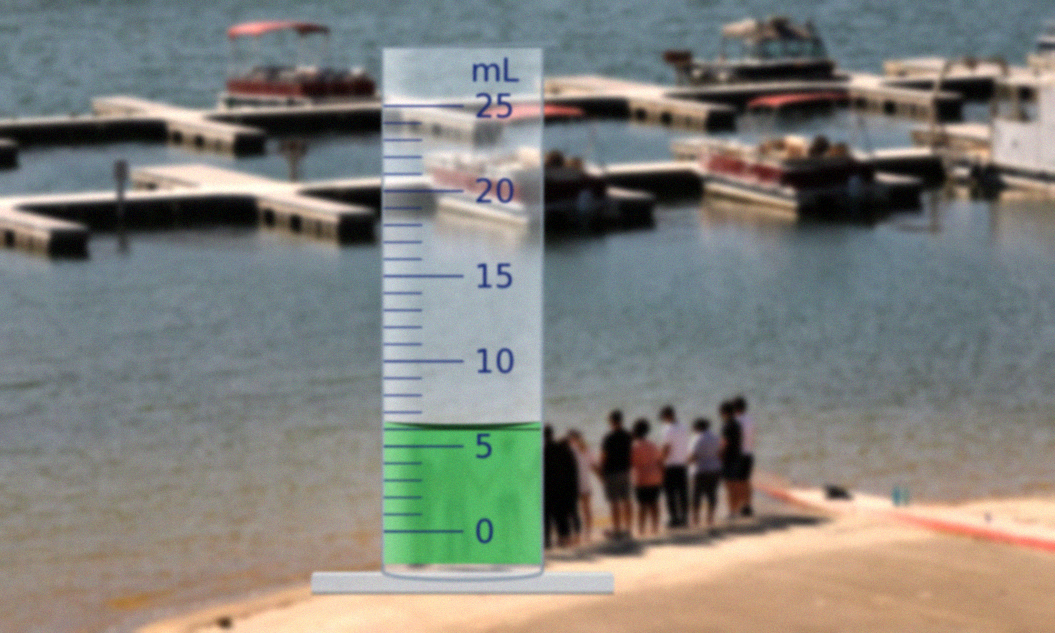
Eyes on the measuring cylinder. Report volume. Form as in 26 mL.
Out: 6 mL
